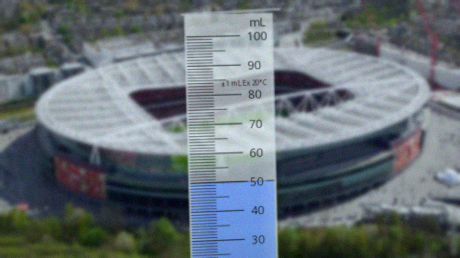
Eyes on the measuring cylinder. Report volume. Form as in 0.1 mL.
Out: 50 mL
